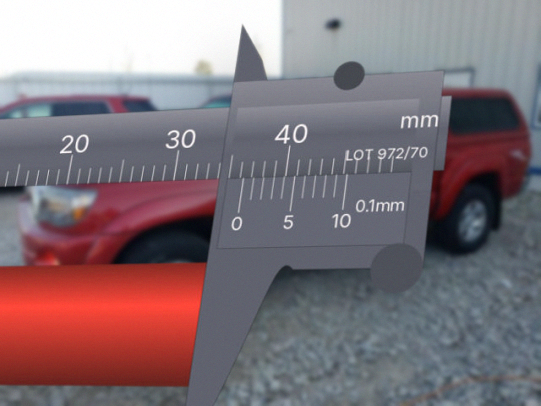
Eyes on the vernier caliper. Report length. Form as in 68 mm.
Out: 36.3 mm
